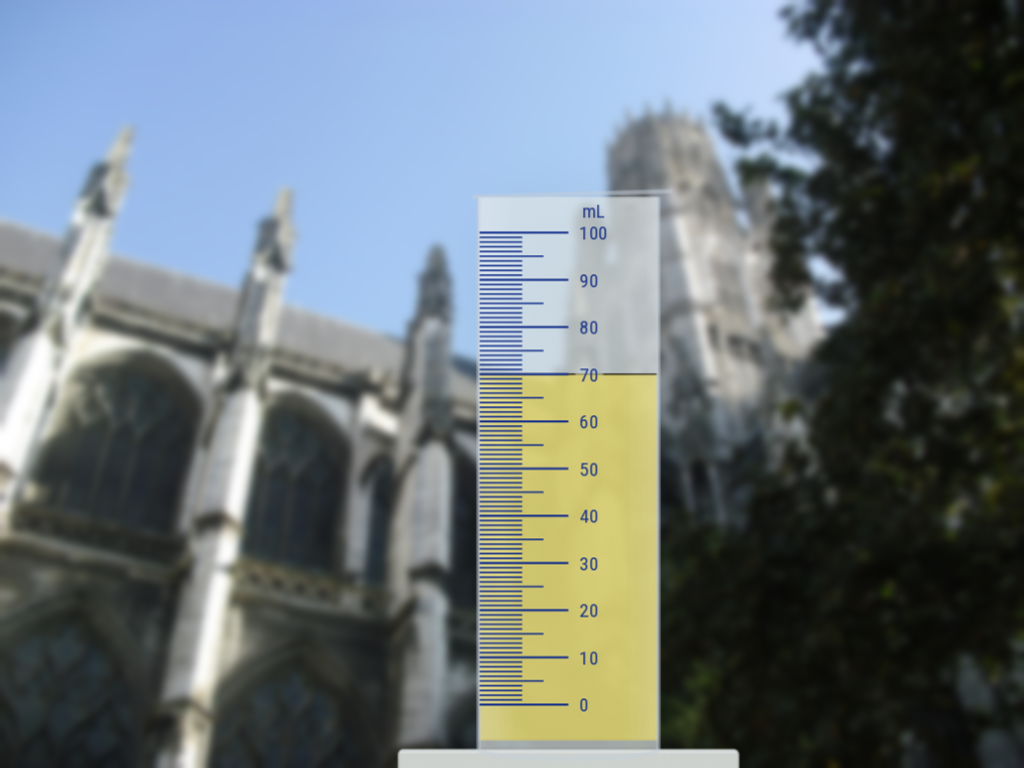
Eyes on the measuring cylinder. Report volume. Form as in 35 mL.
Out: 70 mL
